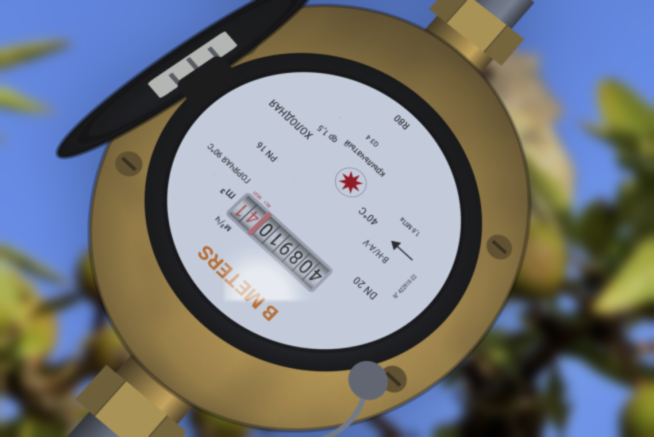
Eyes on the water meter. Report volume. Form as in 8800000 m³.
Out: 408910.41 m³
